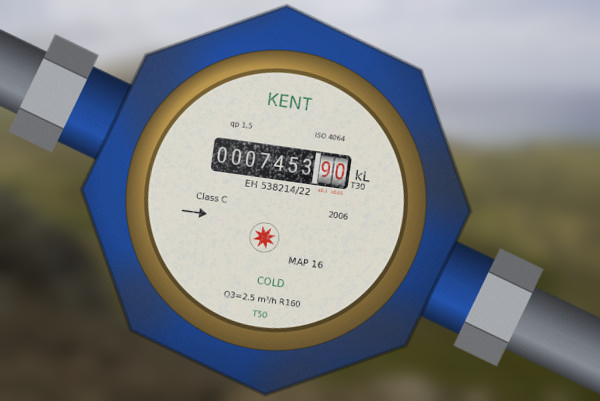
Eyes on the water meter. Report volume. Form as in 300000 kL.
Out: 7453.90 kL
